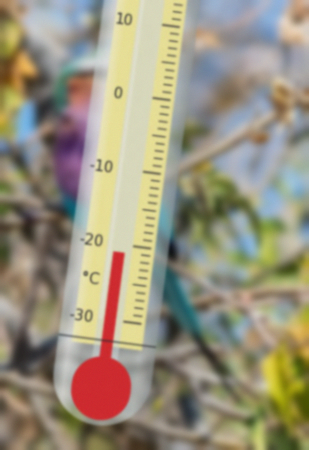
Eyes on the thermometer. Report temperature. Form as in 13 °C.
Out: -21 °C
